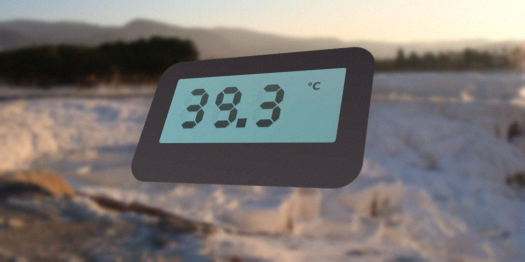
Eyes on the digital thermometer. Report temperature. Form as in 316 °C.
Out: 39.3 °C
